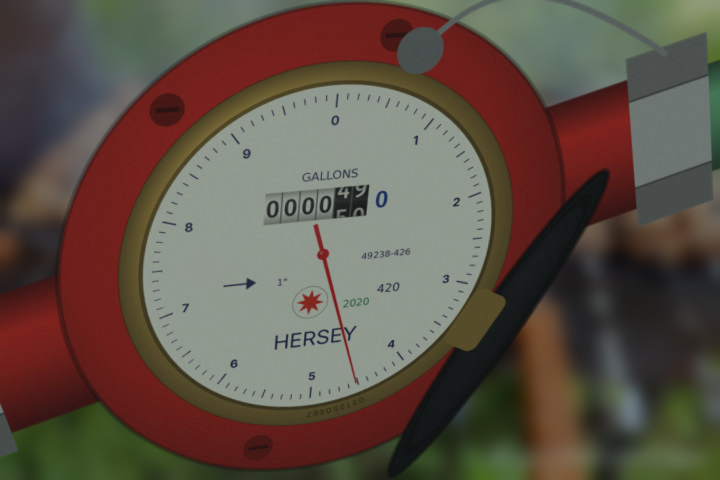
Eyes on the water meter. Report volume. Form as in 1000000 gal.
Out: 494.5 gal
